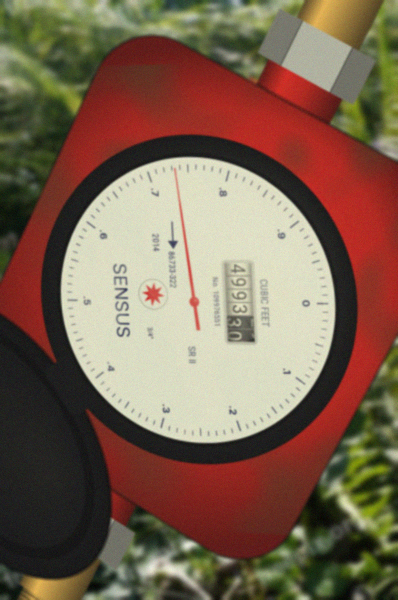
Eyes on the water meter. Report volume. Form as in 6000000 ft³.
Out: 499329.73 ft³
